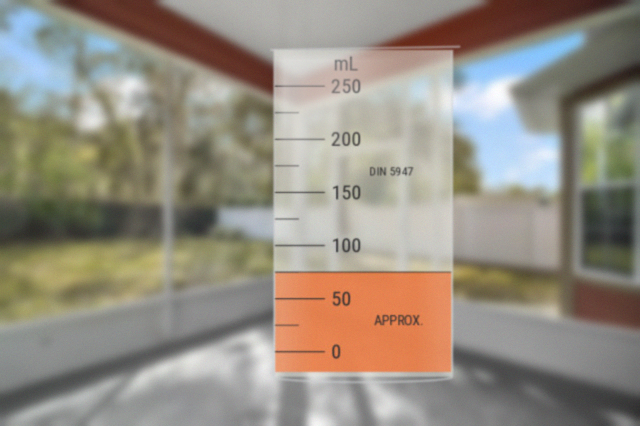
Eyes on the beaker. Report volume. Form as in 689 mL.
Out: 75 mL
